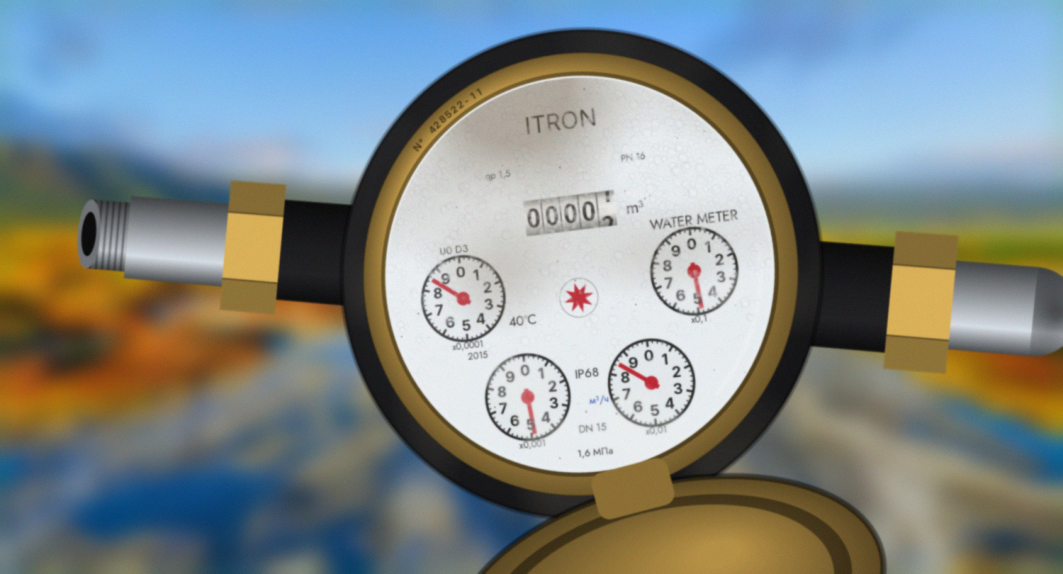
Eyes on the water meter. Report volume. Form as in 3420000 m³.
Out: 1.4848 m³
